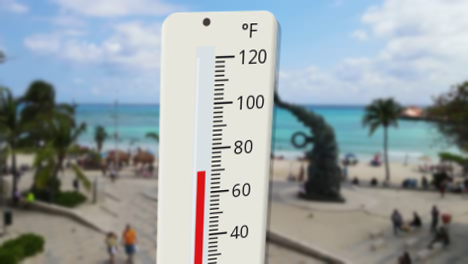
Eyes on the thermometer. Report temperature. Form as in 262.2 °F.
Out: 70 °F
